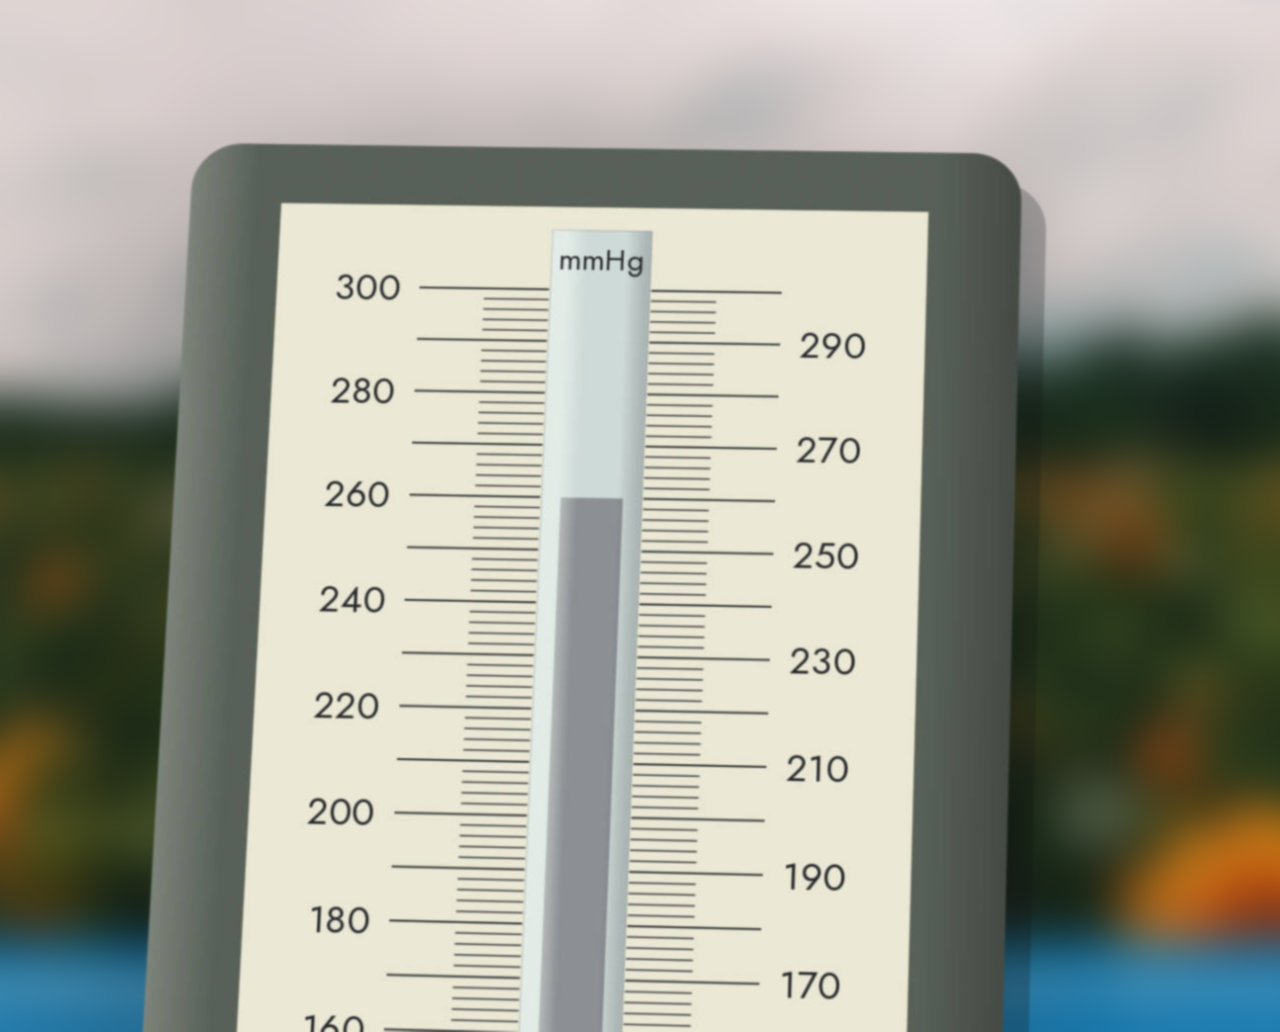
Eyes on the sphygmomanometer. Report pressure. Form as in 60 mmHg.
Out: 260 mmHg
